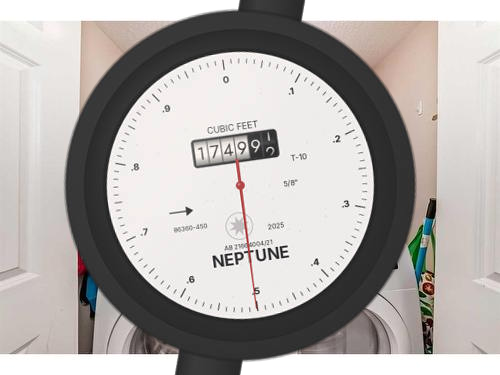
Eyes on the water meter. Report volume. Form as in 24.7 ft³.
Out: 174991.50 ft³
